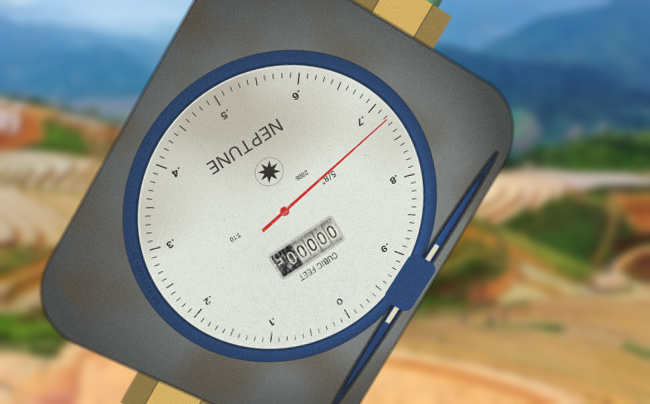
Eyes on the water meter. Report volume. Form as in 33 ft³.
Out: 4.72 ft³
